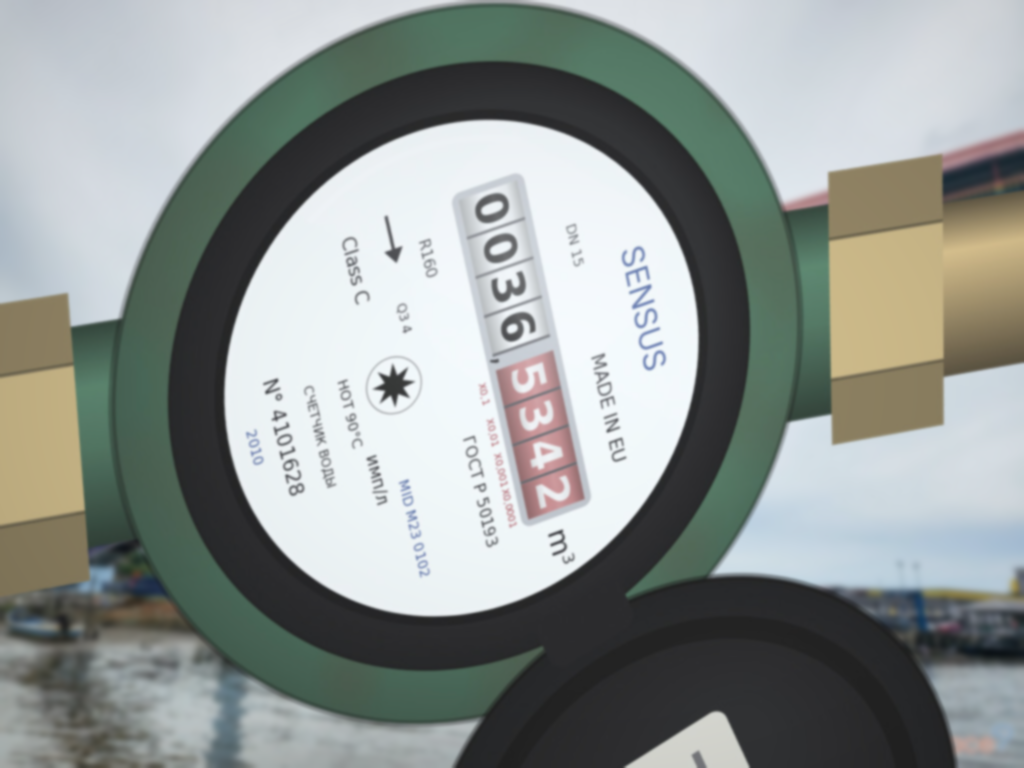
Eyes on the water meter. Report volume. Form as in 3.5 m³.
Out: 36.5342 m³
